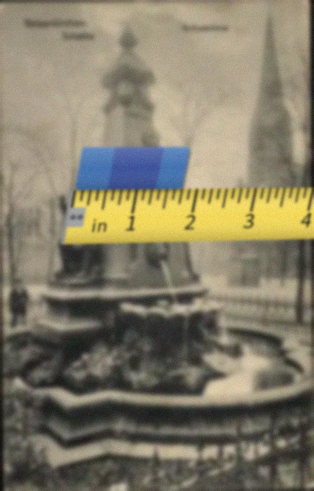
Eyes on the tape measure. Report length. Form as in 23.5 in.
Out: 1.75 in
